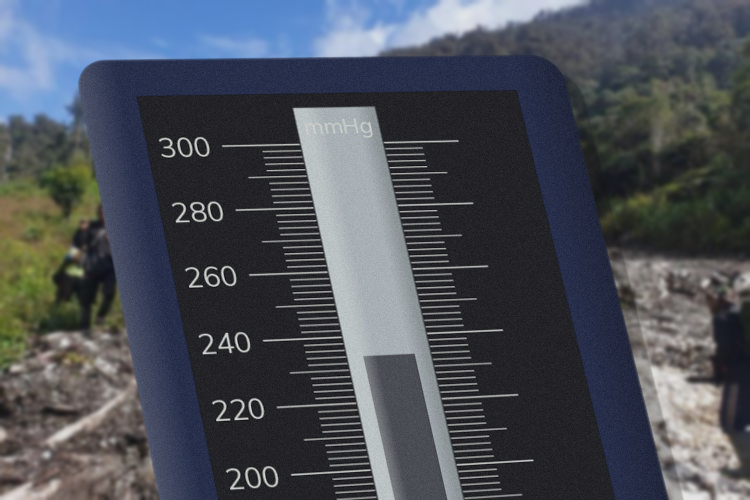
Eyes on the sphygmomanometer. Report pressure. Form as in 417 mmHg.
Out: 234 mmHg
